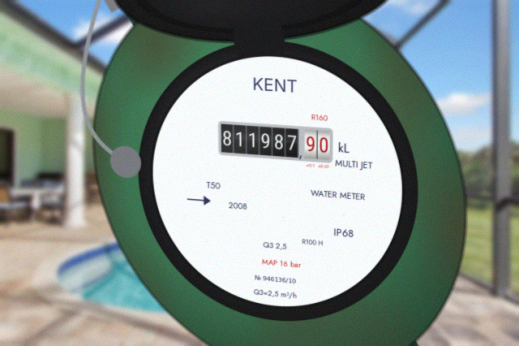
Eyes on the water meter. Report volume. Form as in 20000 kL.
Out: 811987.90 kL
